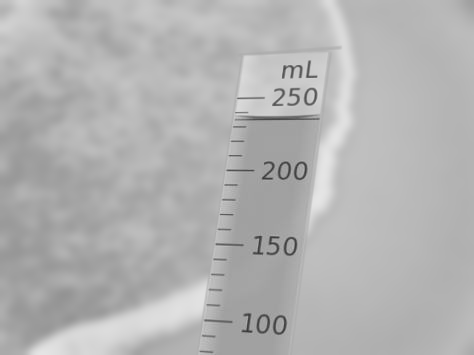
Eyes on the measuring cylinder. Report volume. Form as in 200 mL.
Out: 235 mL
